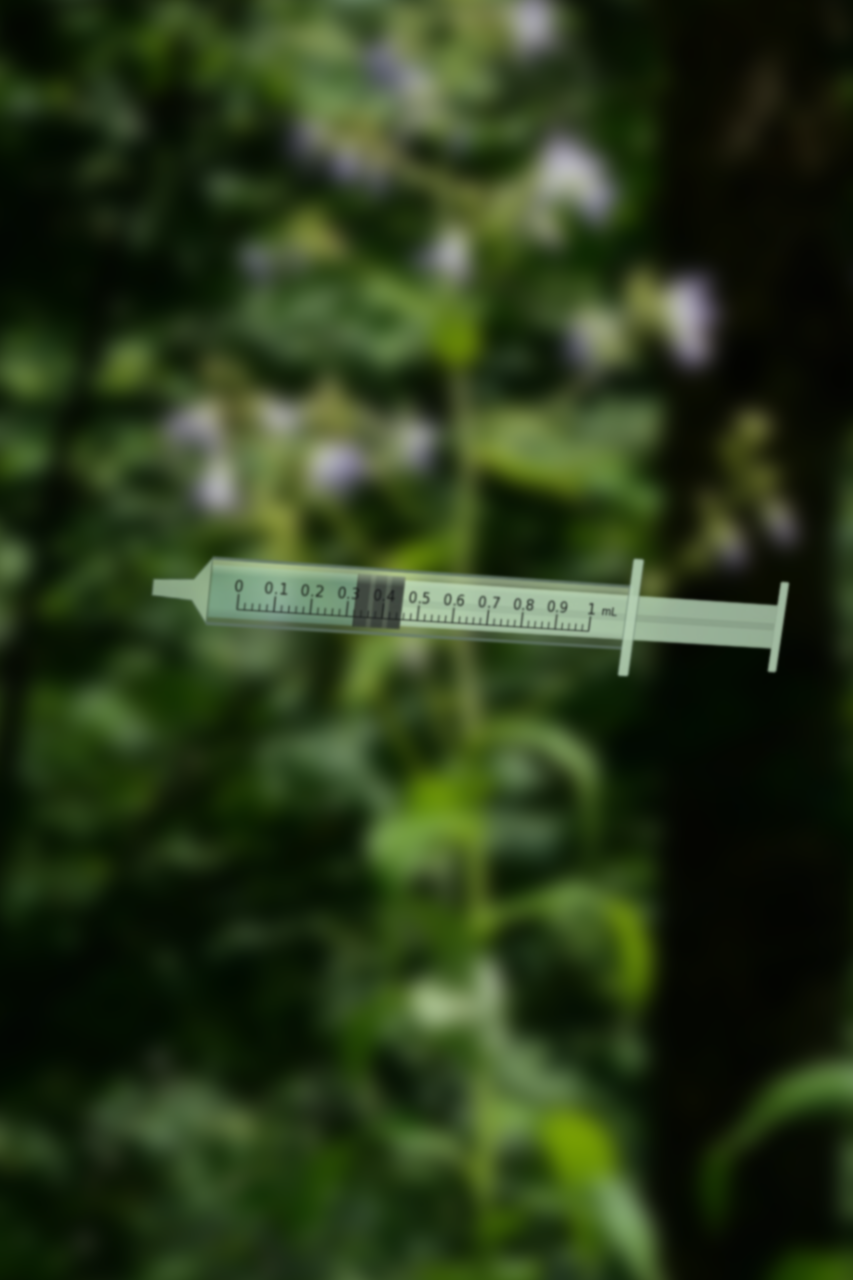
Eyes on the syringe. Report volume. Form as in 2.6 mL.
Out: 0.32 mL
